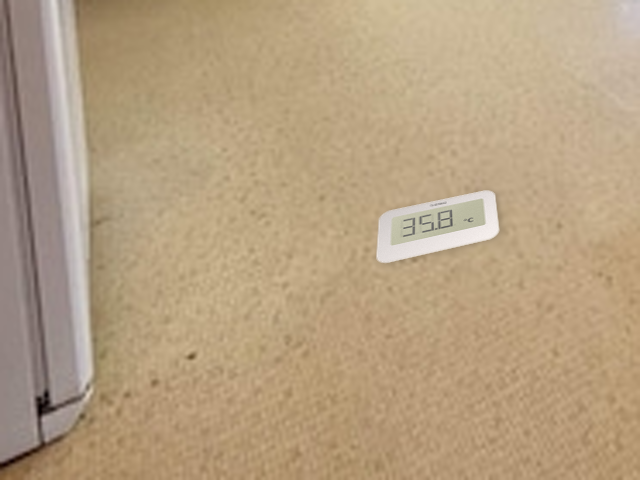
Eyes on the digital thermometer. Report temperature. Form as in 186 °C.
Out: 35.8 °C
